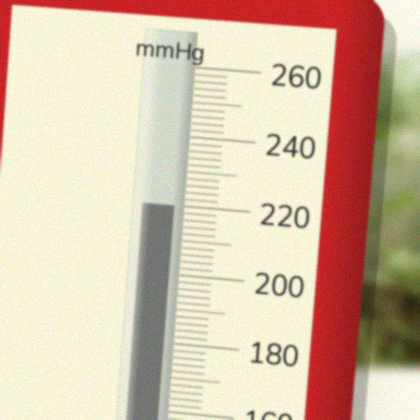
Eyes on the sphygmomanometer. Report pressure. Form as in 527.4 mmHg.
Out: 220 mmHg
